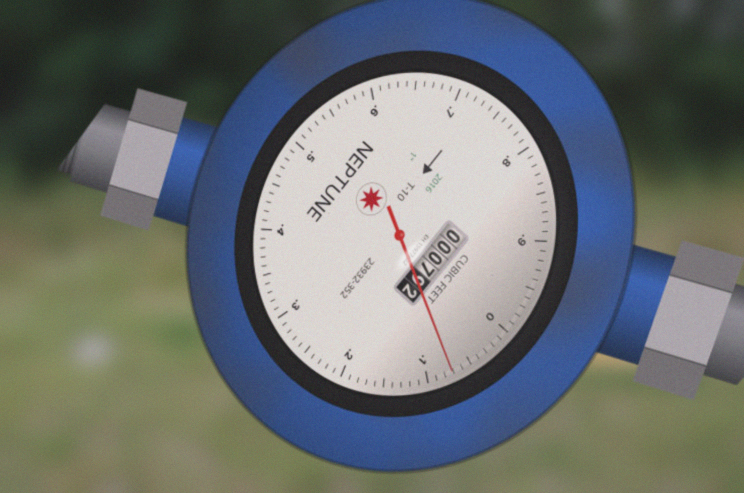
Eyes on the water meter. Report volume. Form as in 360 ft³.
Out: 792.07 ft³
